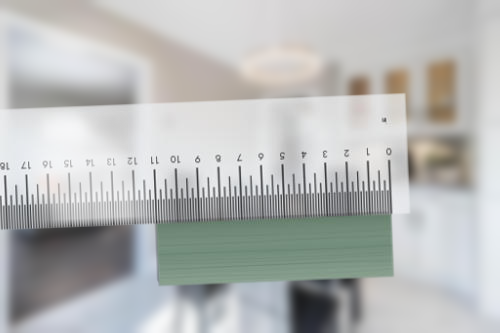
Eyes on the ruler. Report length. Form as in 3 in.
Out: 11 in
